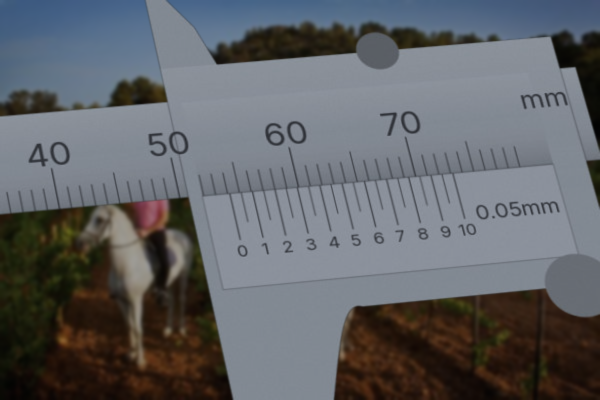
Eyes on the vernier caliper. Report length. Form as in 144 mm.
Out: 54.2 mm
